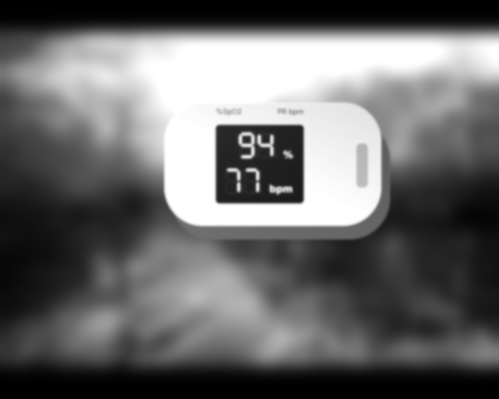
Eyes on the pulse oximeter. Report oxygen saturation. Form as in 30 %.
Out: 94 %
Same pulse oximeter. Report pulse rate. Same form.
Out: 77 bpm
